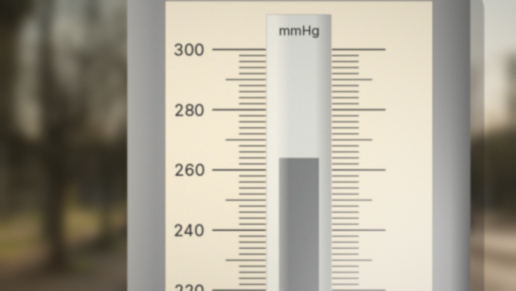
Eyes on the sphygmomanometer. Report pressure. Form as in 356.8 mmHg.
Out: 264 mmHg
